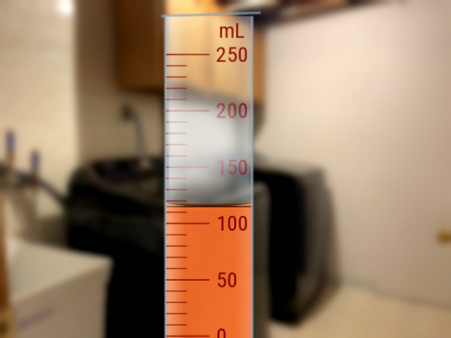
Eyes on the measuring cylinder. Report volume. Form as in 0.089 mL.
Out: 115 mL
